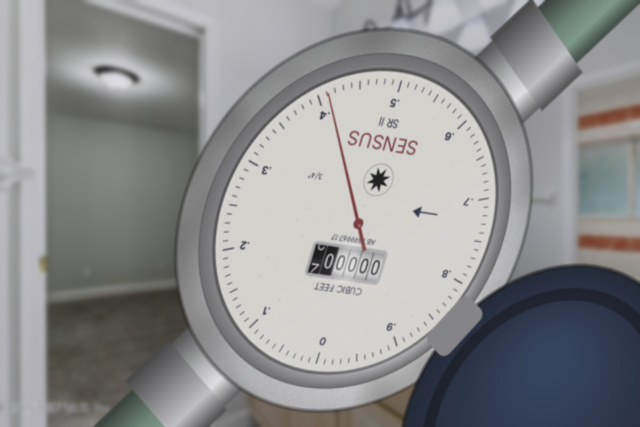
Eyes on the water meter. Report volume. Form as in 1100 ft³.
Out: 2.41 ft³
